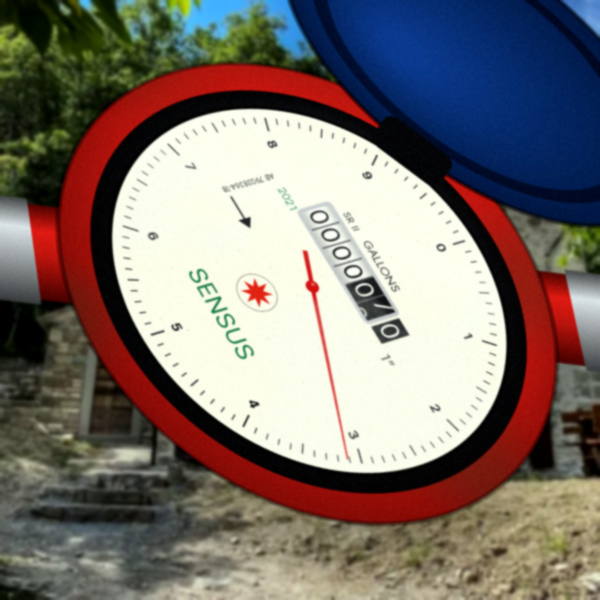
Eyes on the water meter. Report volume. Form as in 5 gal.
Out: 73.1 gal
